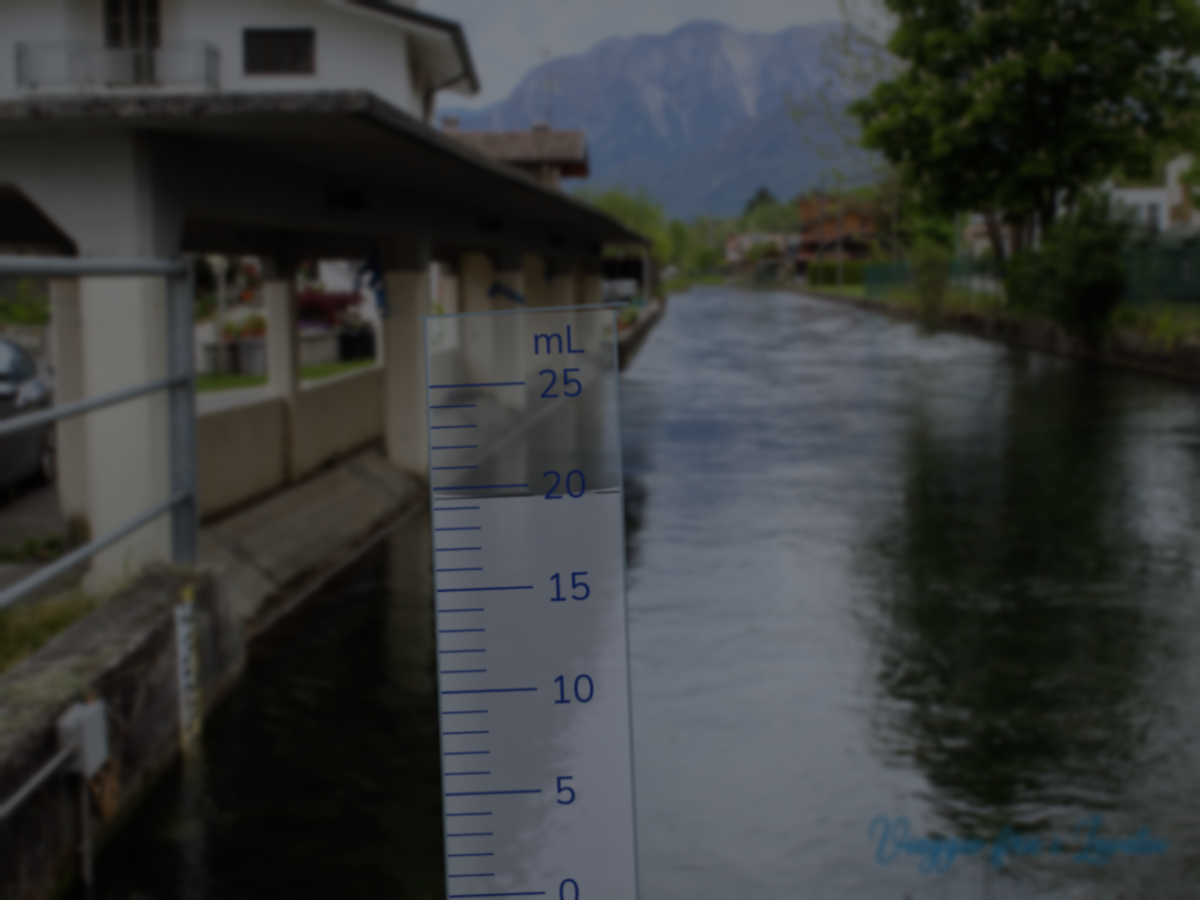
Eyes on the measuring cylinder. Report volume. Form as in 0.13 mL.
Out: 19.5 mL
